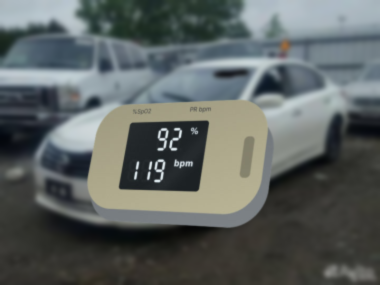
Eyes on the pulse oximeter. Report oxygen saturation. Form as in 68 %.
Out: 92 %
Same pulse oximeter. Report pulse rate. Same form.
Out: 119 bpm
